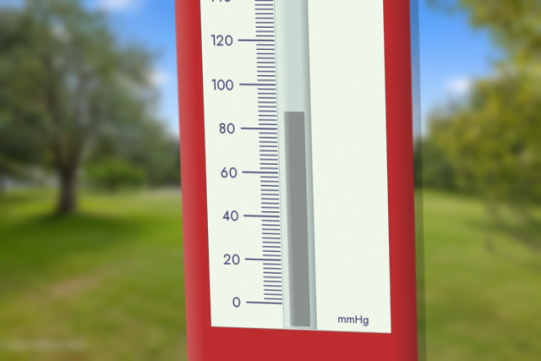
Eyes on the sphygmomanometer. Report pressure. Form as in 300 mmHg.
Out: 88 mmHg
